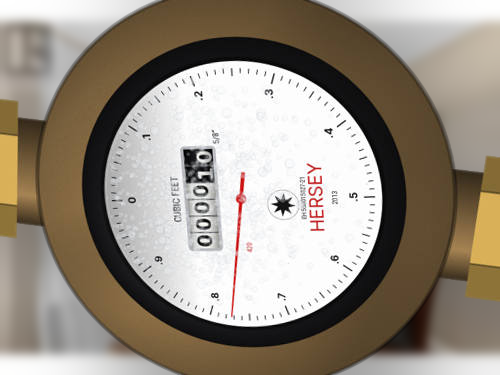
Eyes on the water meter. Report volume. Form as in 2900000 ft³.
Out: 9.77 ft³
